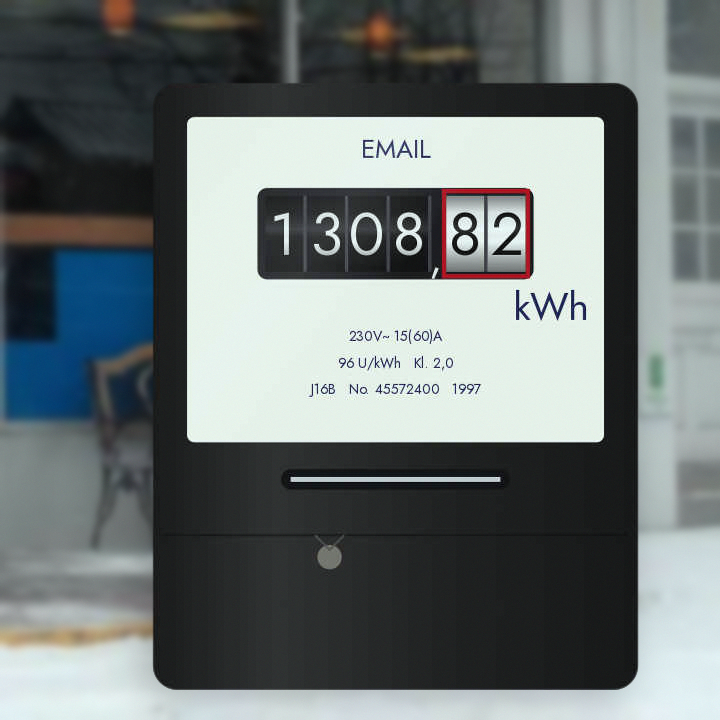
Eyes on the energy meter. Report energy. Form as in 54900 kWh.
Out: 1308.82 kWh
